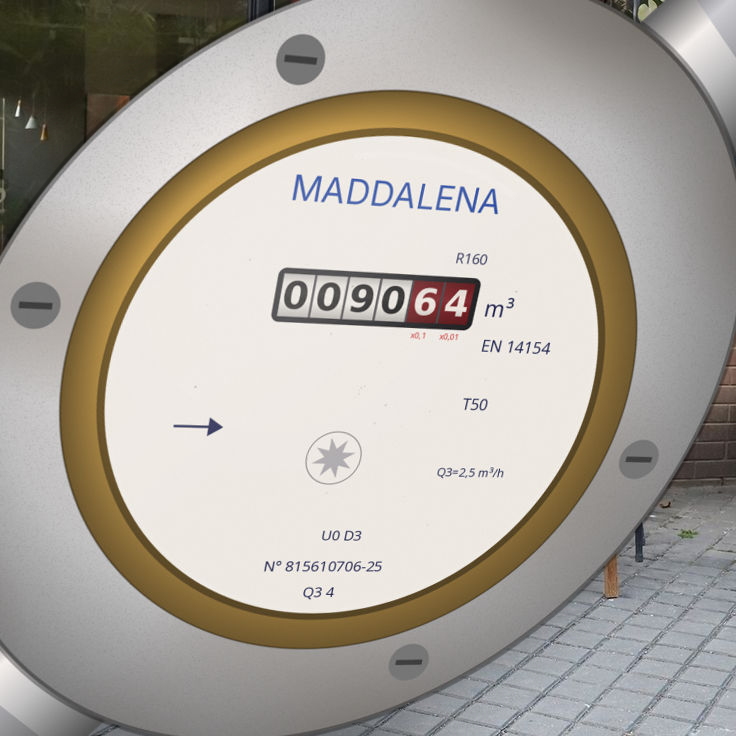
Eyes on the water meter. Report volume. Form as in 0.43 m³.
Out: 90.64 m³
